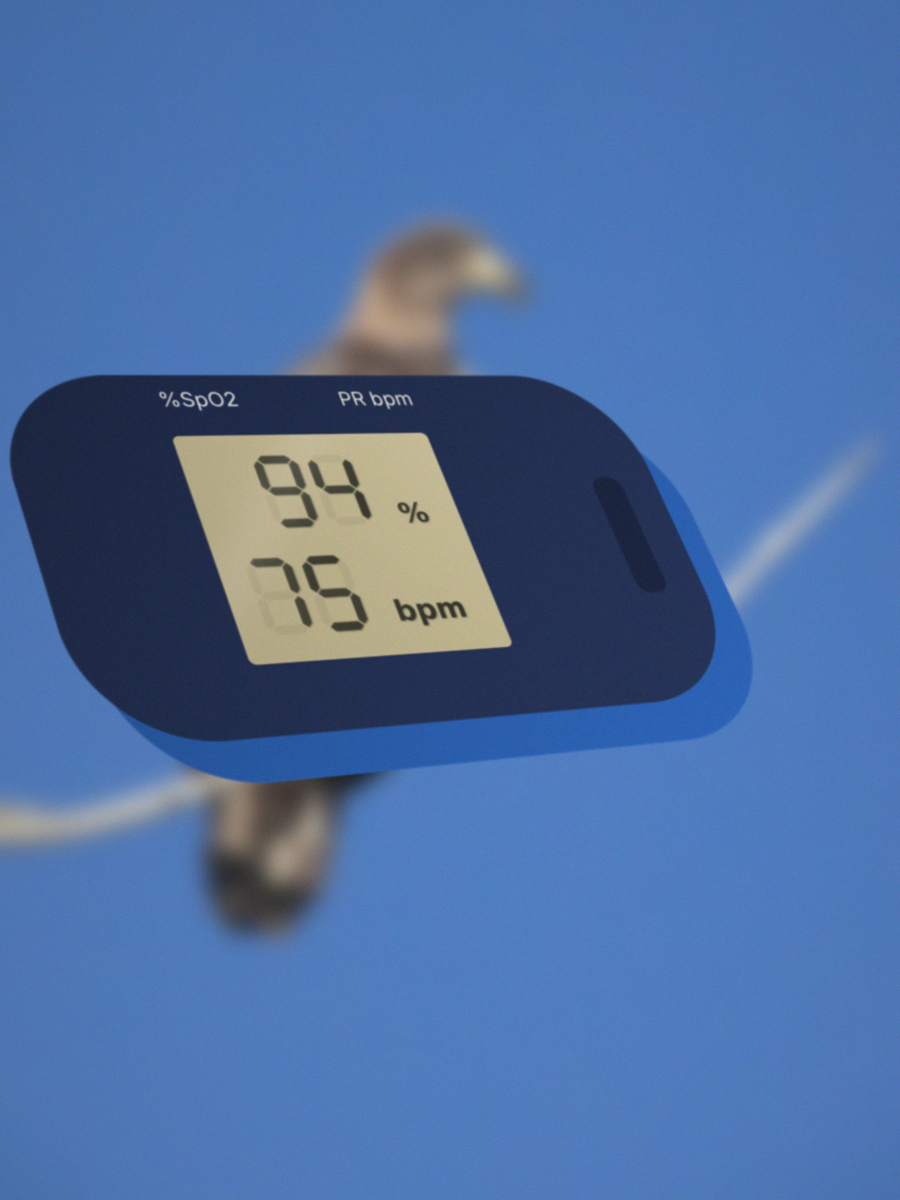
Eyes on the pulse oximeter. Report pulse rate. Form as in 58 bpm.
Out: 75 bpm
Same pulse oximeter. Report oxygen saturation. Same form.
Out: 94 %
